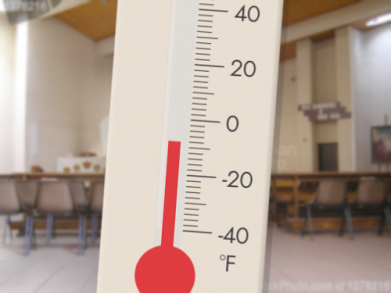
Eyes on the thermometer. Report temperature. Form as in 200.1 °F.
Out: -8 °F
